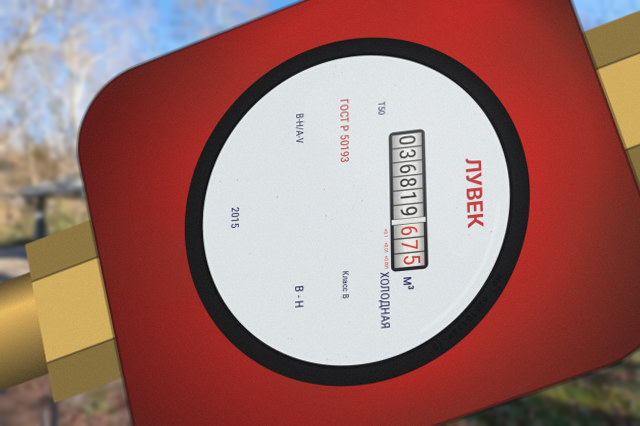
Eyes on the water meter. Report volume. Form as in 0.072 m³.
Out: 36819.675 m³
